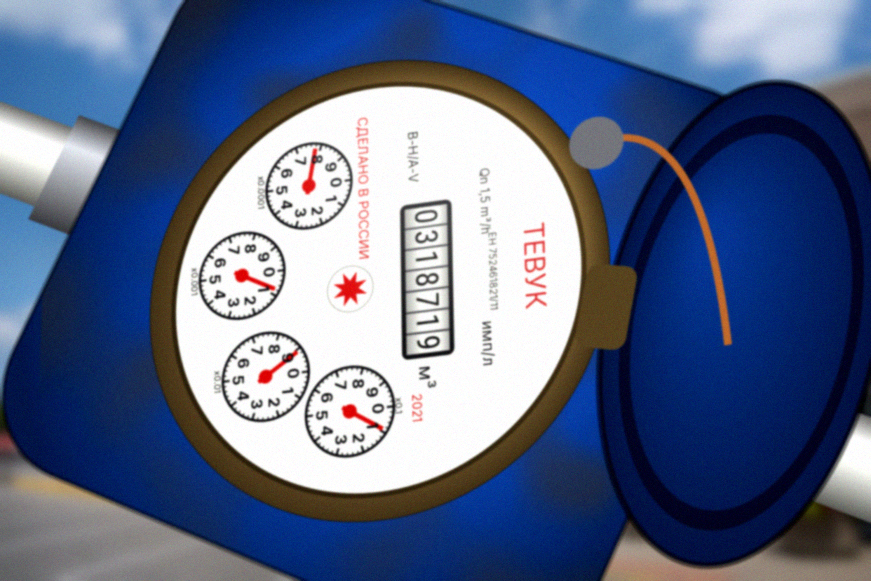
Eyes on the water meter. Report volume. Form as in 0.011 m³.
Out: 318719.0907 m³
